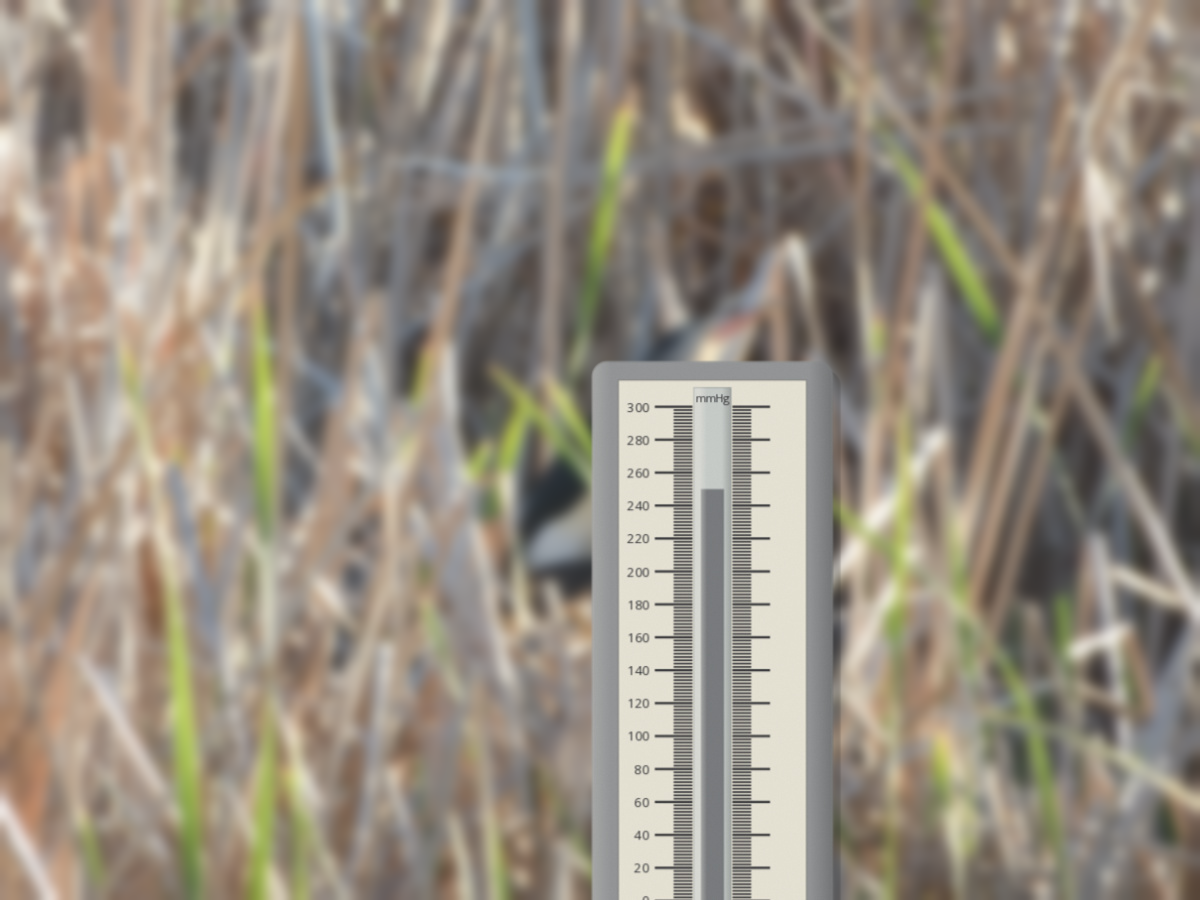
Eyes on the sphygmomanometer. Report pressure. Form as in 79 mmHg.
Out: 250 mmHg
